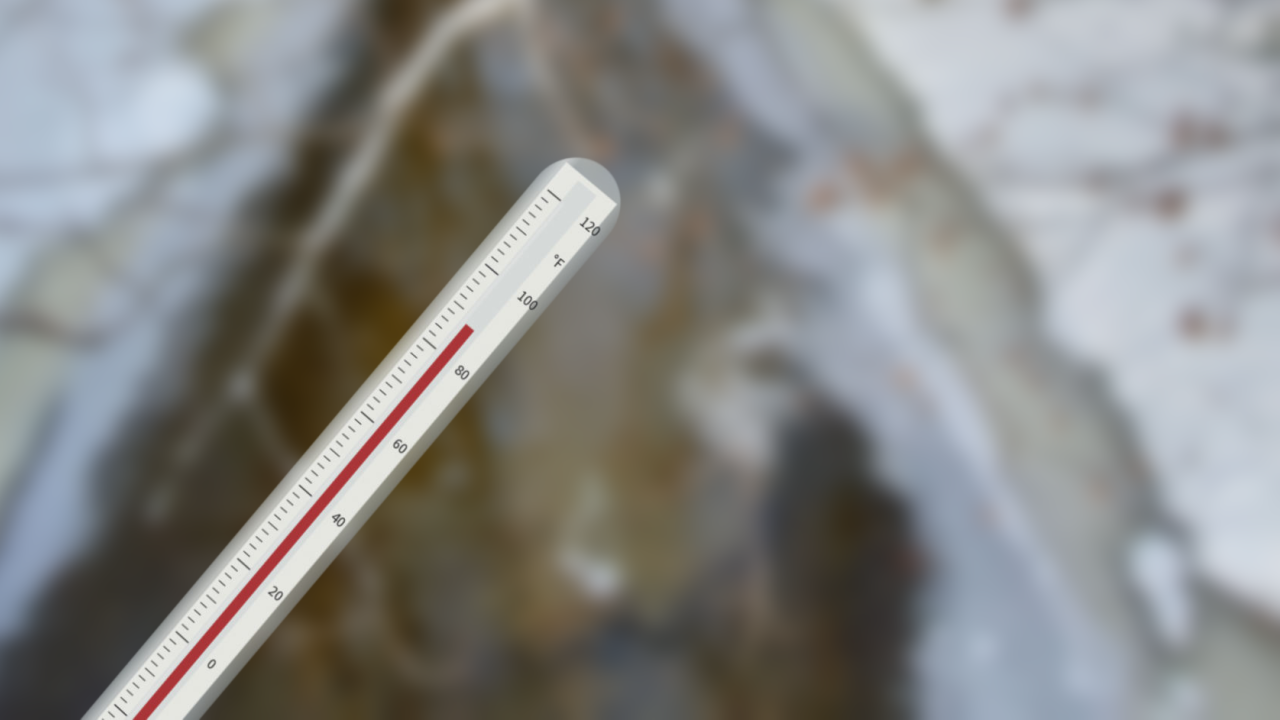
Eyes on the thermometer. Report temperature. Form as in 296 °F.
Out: 88 °F
